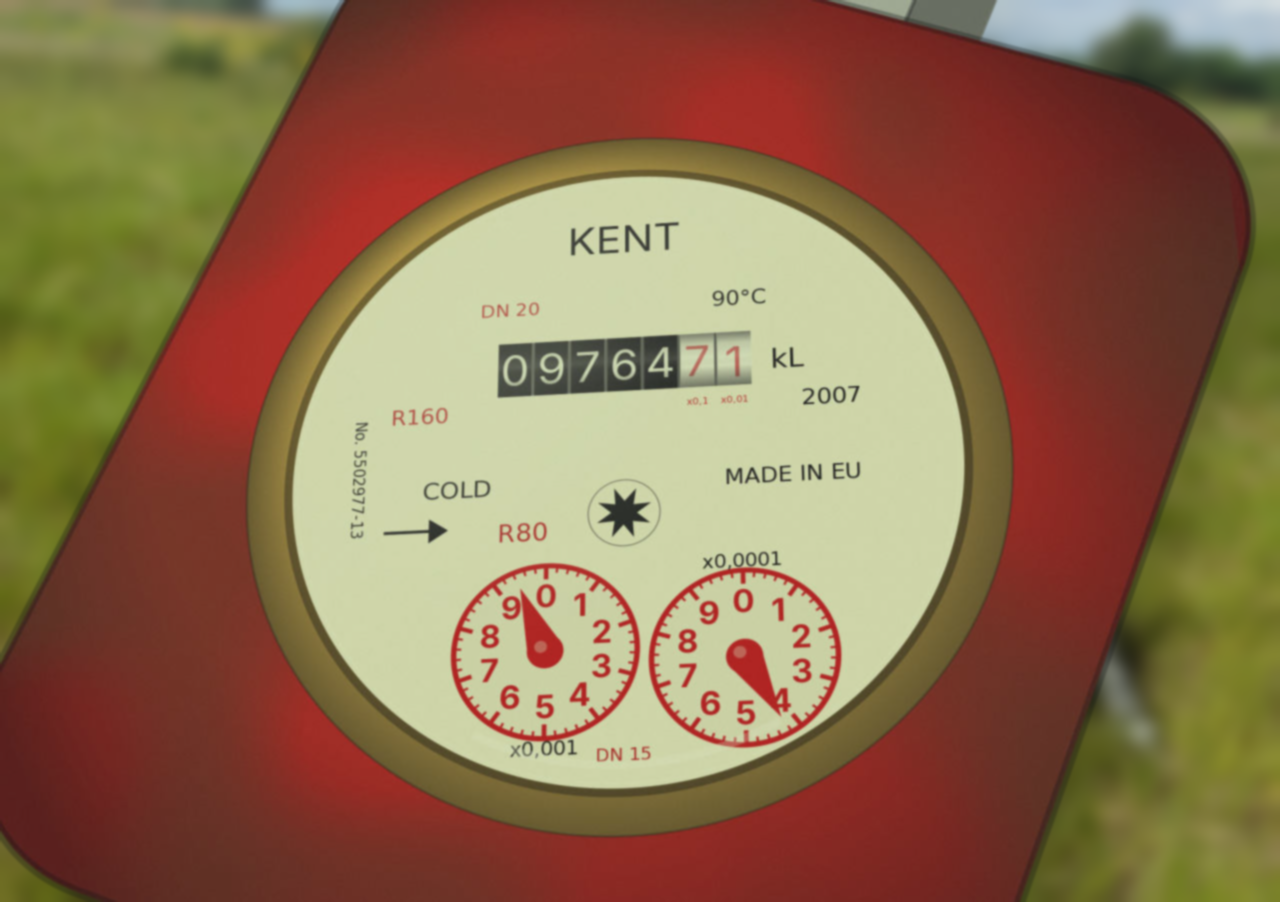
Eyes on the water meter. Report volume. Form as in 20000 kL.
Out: 9764.7094 kL
